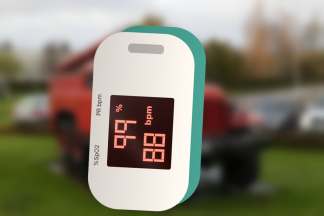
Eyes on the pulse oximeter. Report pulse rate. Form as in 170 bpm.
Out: 88 bpm
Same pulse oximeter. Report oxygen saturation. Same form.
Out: 99 %
